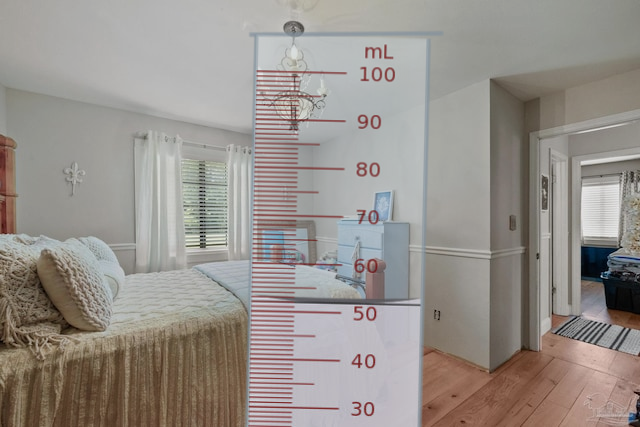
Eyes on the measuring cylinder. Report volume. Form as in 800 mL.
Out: 52 mL
